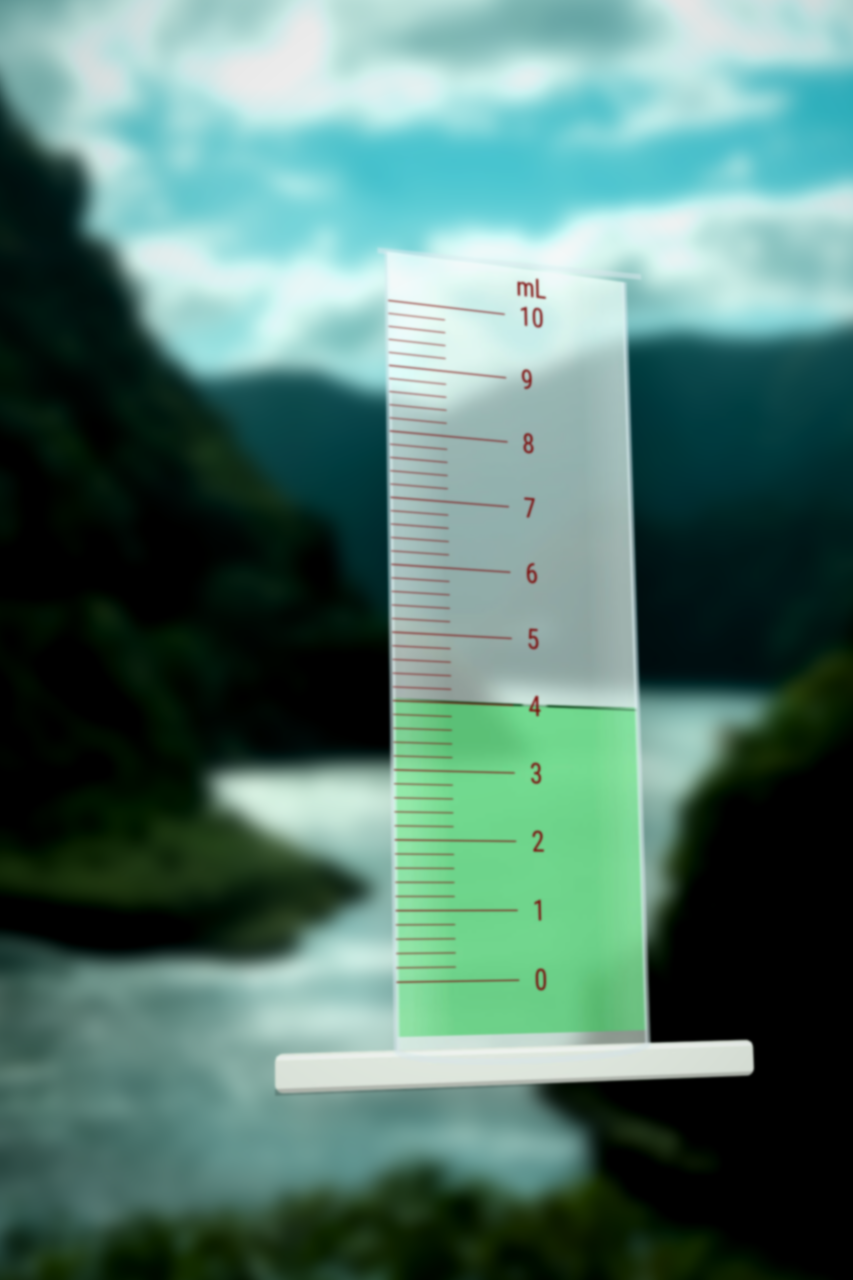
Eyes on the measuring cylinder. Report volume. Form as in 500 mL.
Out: 4 mL
